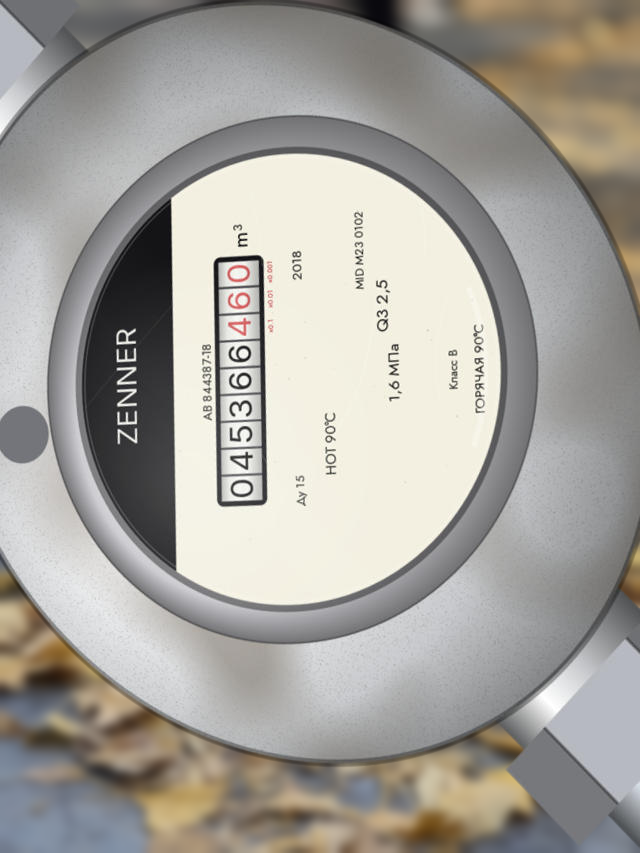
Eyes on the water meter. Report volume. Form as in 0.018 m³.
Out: 45366.460 m³
